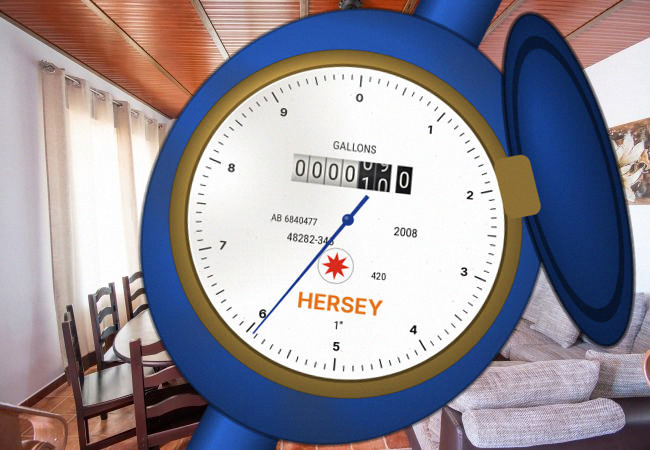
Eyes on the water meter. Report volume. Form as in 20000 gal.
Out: 95.9 gal
